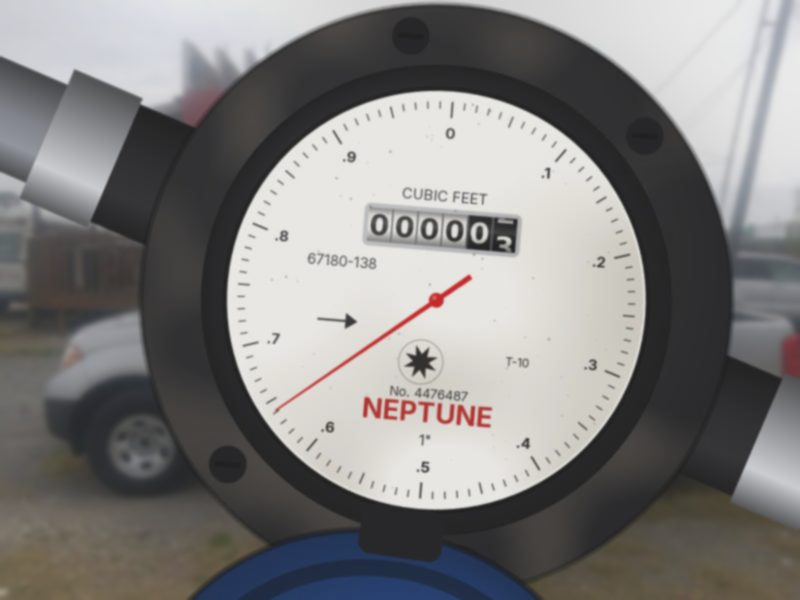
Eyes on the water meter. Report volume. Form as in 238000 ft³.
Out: 2.64 ft³
